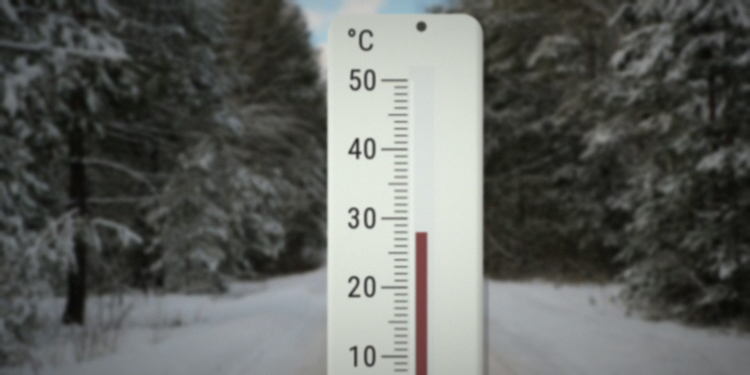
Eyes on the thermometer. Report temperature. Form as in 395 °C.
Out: 28 °C
